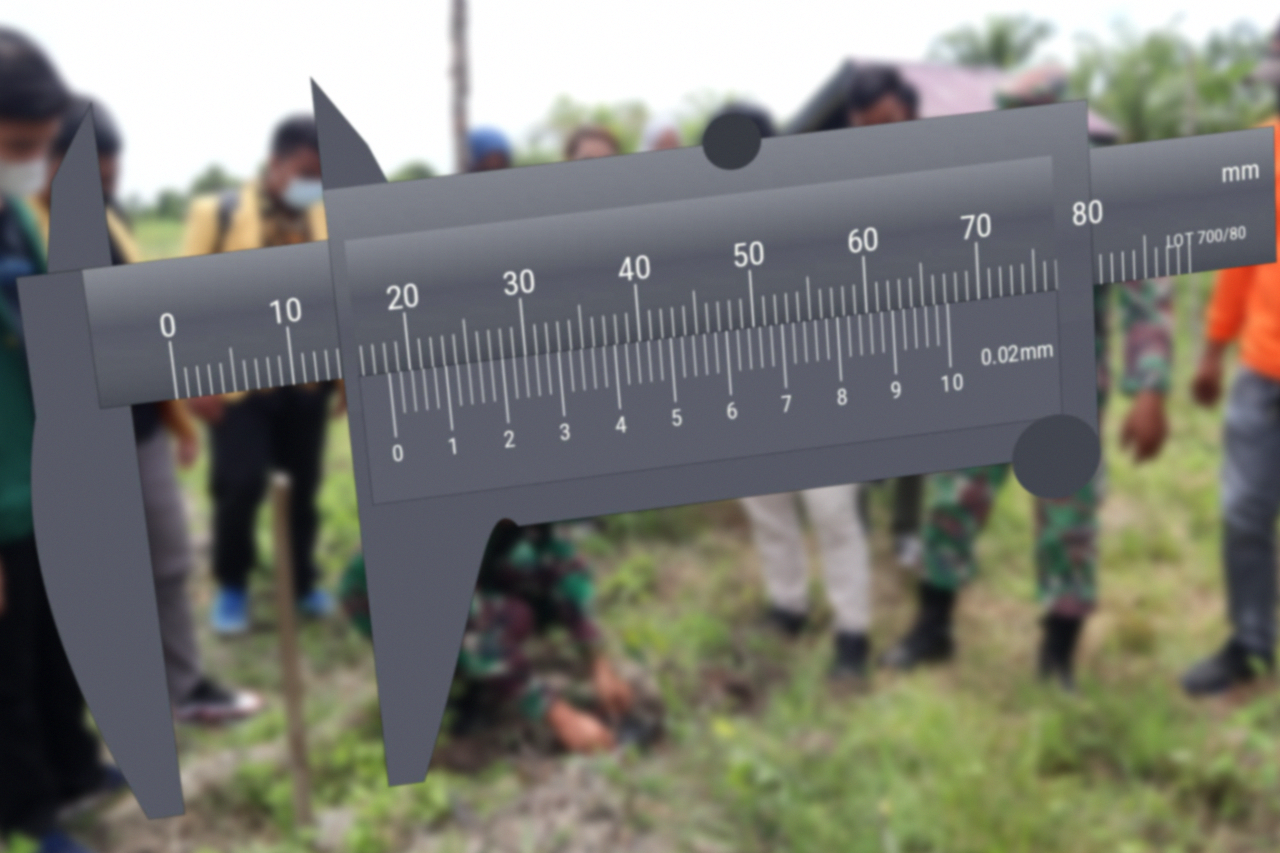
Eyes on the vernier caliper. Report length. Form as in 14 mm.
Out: 18.2 mm
